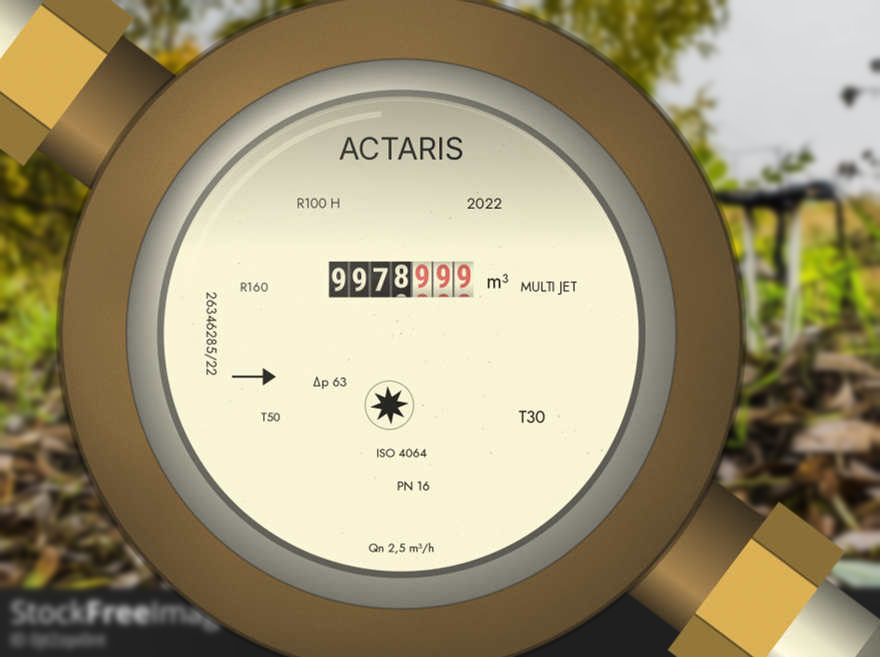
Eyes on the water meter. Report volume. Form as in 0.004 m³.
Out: 9978.999 m³
